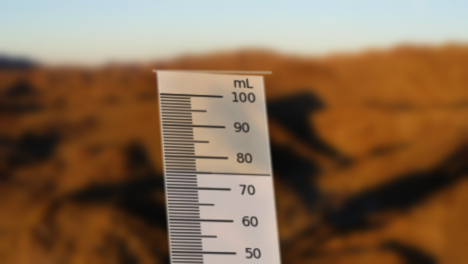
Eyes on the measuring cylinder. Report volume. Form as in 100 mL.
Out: 75 mL
